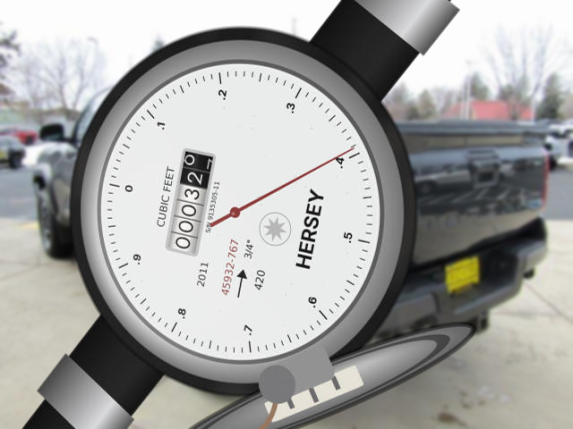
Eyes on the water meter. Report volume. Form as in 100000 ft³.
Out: 326.39 ft³
